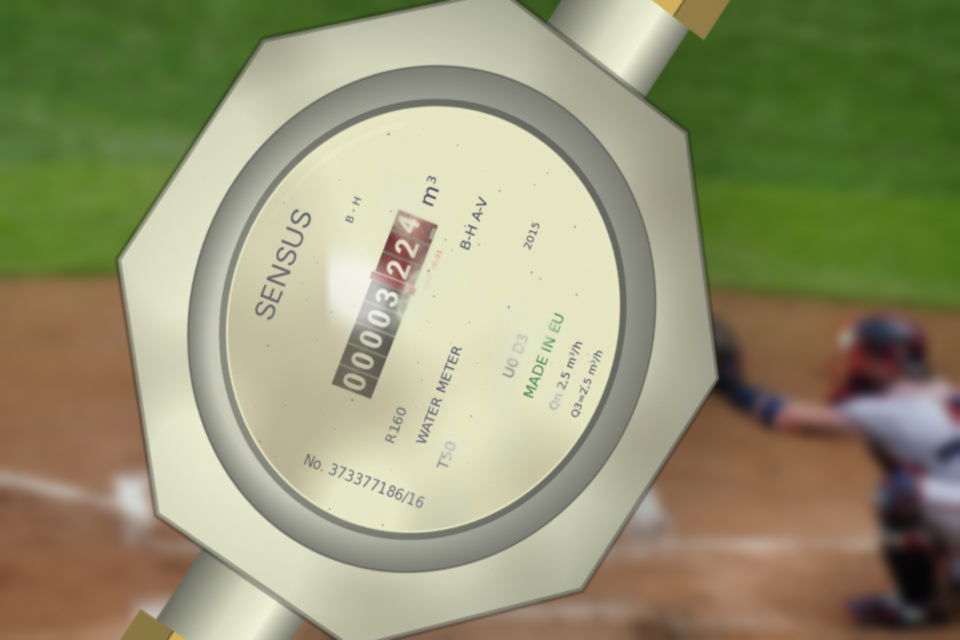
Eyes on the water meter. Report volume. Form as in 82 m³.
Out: 3.224 m³
